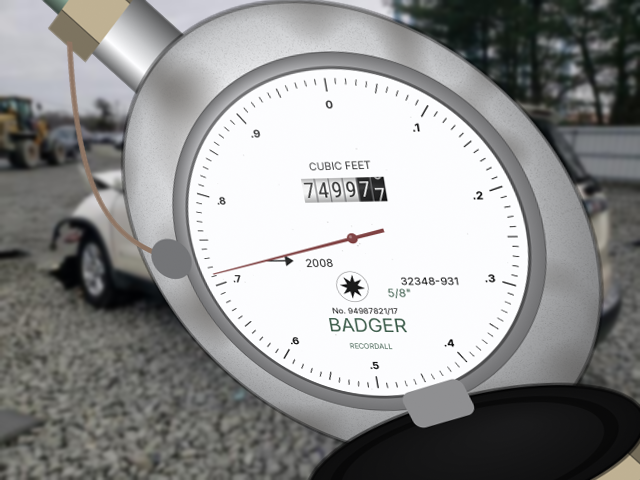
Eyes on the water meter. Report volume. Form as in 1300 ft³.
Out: 749976.71 ft³
